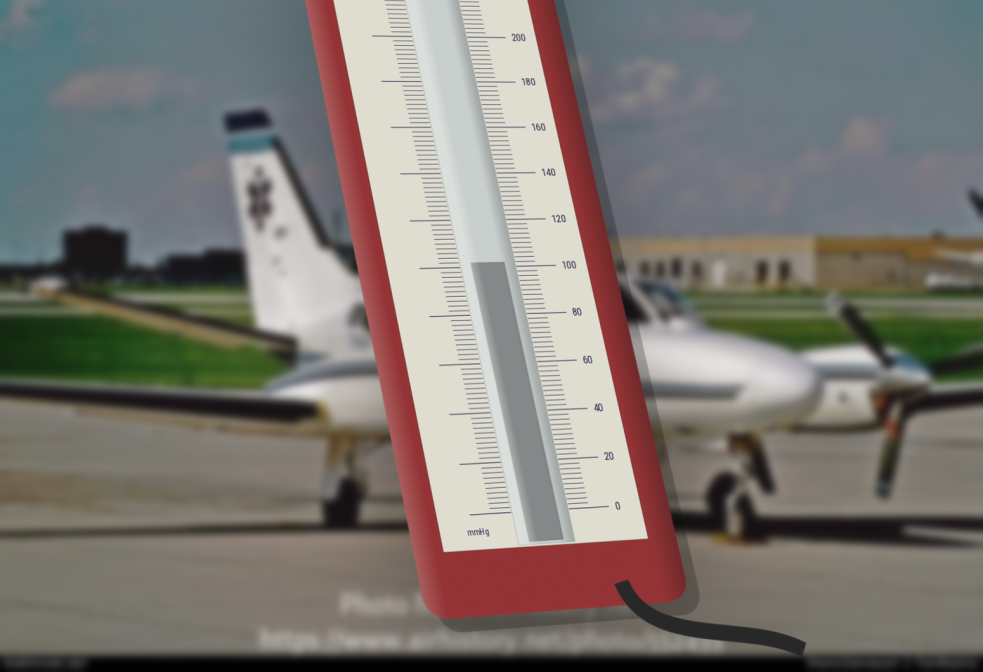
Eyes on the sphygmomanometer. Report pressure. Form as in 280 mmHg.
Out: 102 mmHg
